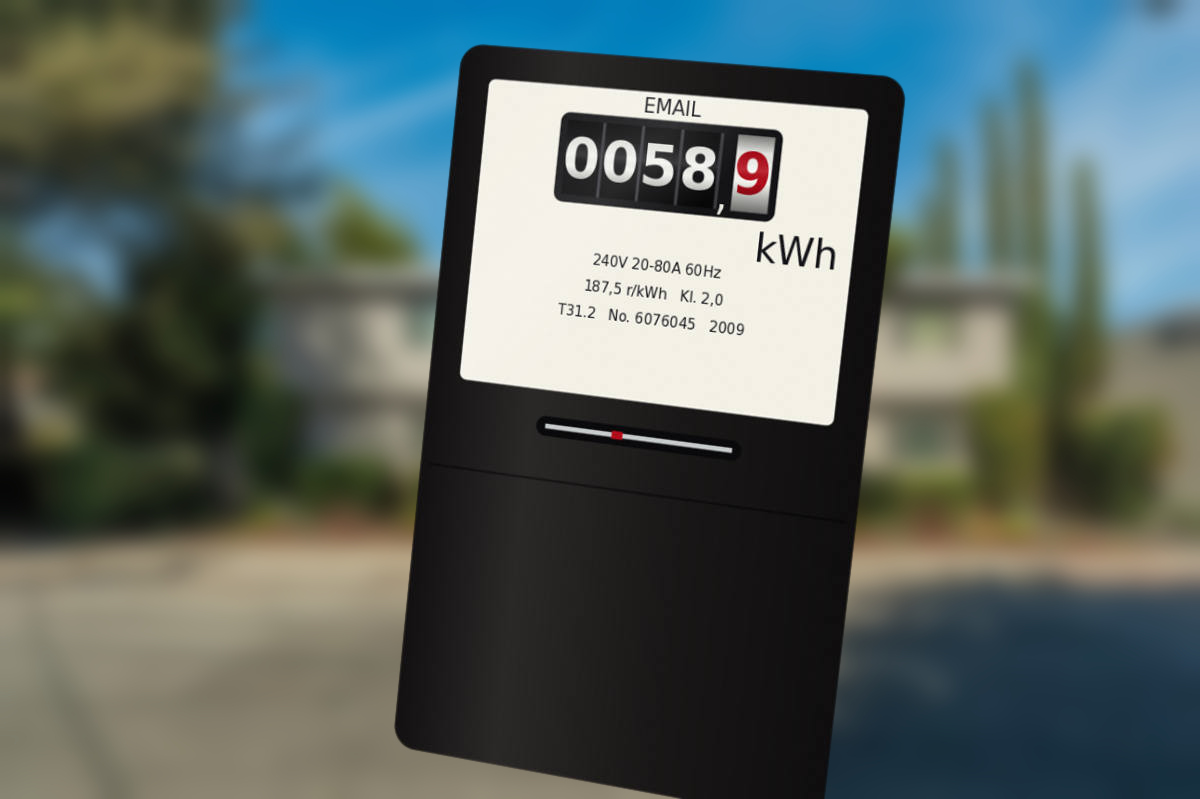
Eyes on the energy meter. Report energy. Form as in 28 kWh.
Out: 58.9 kWh
